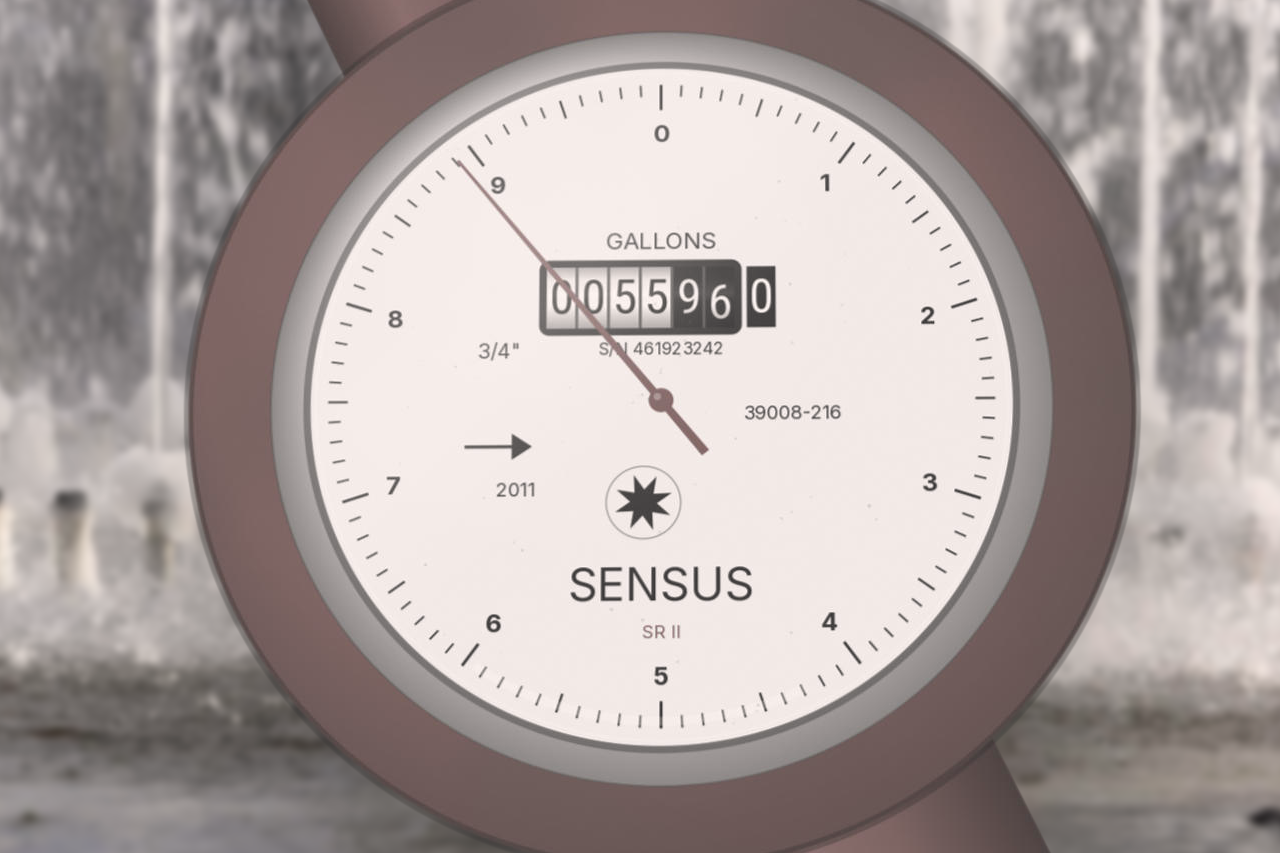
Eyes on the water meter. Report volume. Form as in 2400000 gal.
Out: 55958.9 gal
